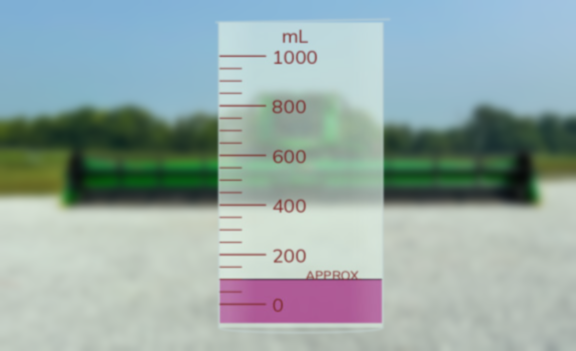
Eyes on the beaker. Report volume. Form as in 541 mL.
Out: 100 mL
